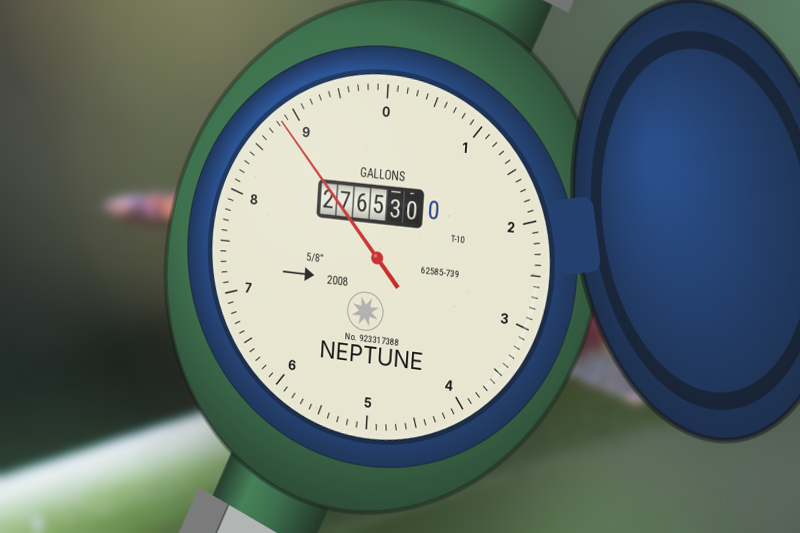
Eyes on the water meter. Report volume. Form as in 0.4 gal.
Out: 2765298.8 gal
